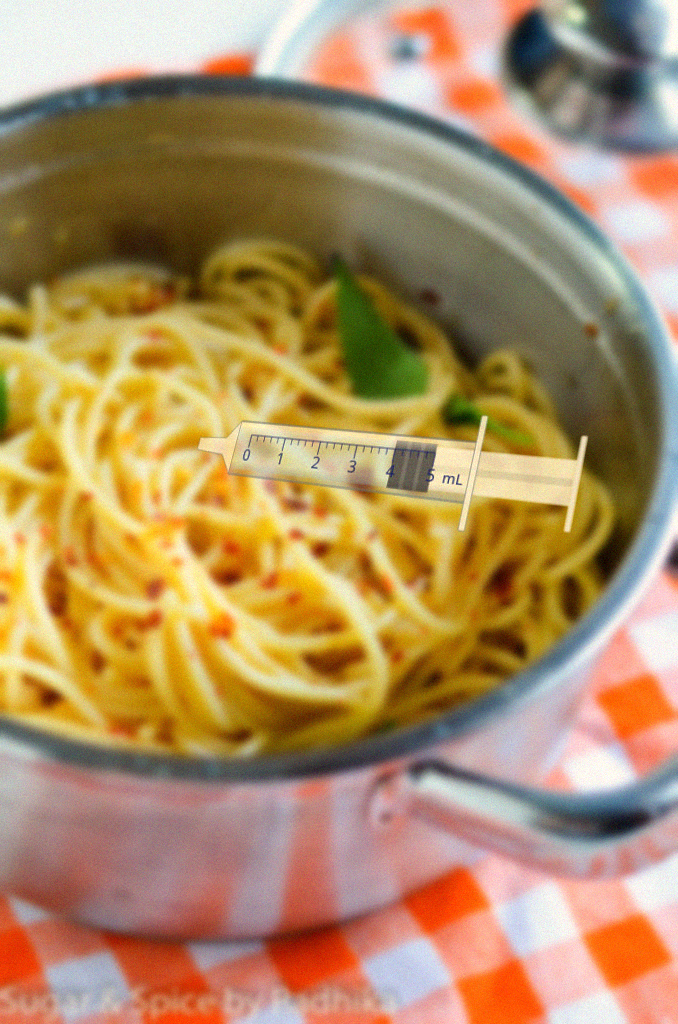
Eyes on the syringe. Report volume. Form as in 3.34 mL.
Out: 4 mL
